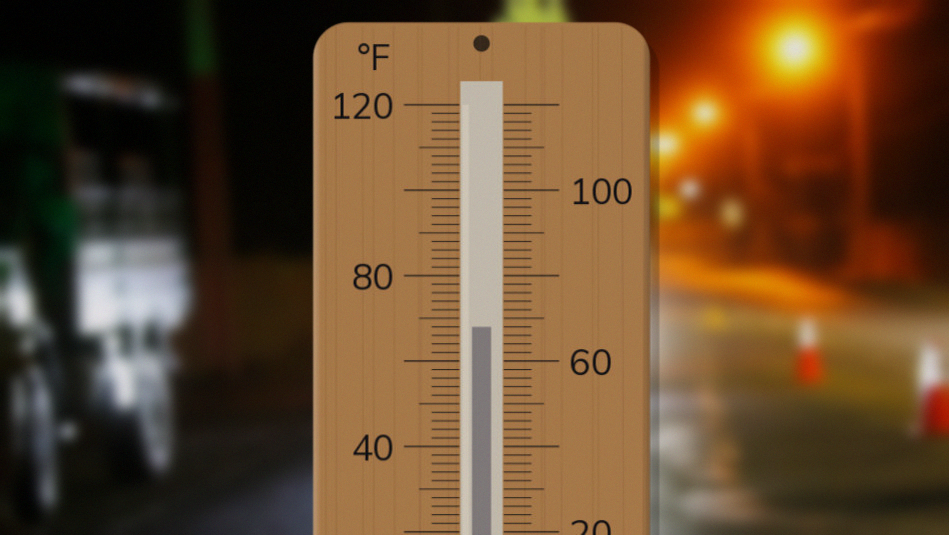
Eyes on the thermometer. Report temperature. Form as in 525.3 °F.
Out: 68 °F
